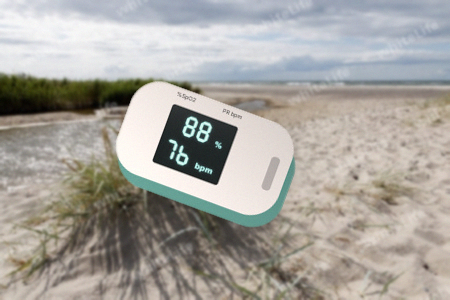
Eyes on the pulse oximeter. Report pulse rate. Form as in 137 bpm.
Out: 76 bpm
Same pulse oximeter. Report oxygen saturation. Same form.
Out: 88 %
